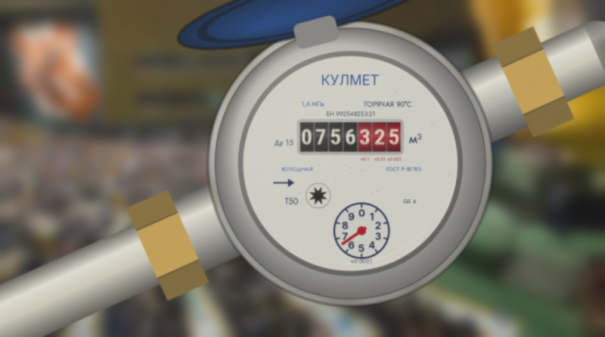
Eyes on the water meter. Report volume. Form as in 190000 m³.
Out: 756.3256 m³
